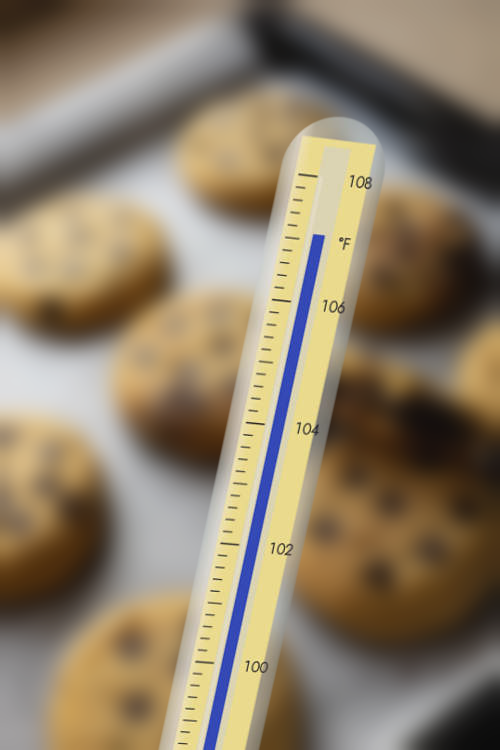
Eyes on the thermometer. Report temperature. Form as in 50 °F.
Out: 107.1 °F
